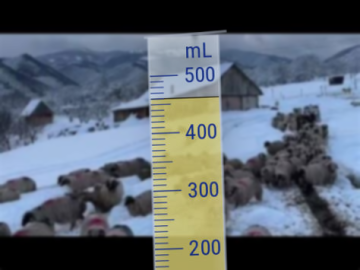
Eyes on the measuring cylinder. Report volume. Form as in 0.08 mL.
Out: 460 mL
